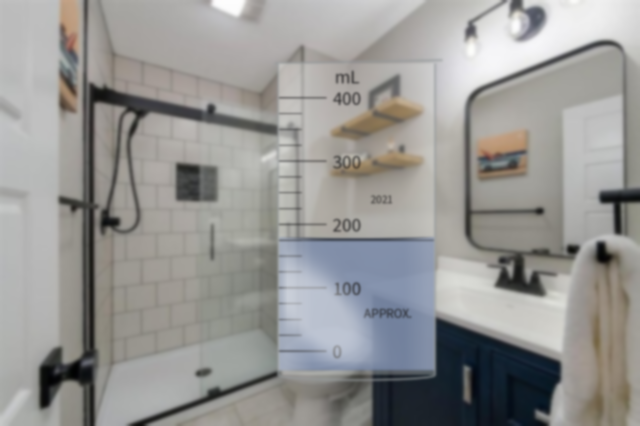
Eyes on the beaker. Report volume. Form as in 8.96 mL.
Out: 175 mL
